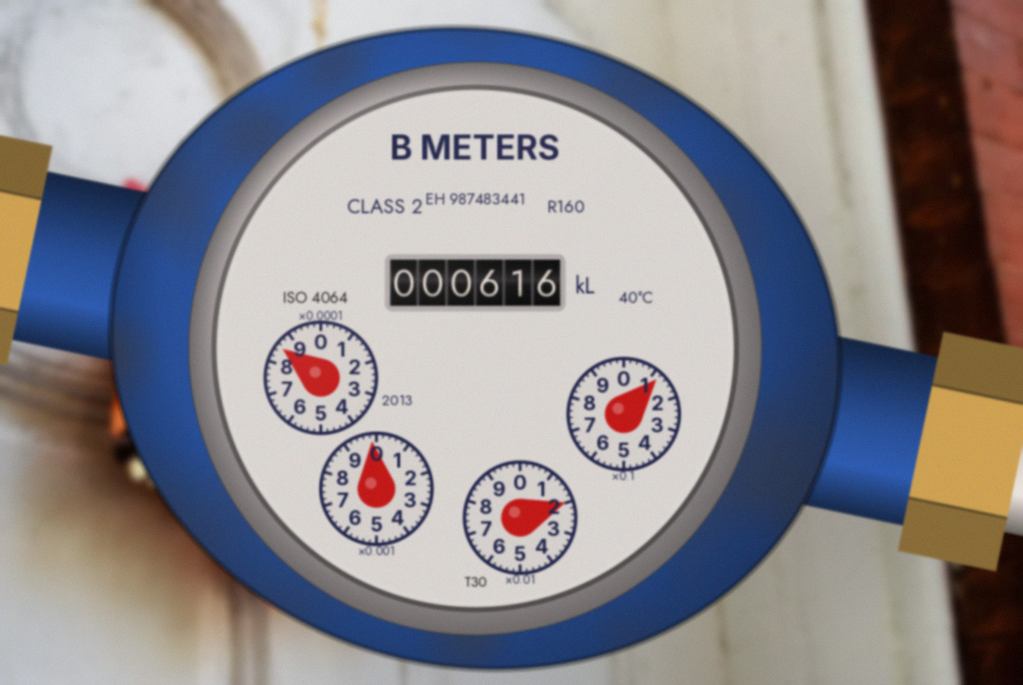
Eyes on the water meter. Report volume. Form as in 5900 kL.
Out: 616.1198 kL
